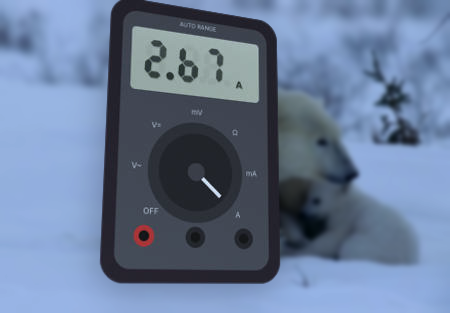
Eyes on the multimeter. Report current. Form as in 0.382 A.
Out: 2.67 A
